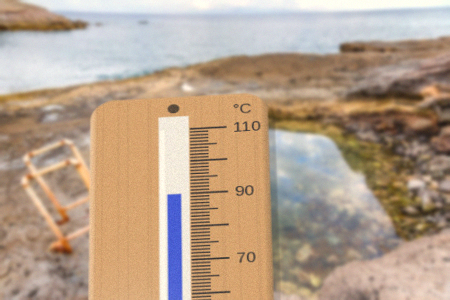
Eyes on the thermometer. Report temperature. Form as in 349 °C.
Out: 90 °C
